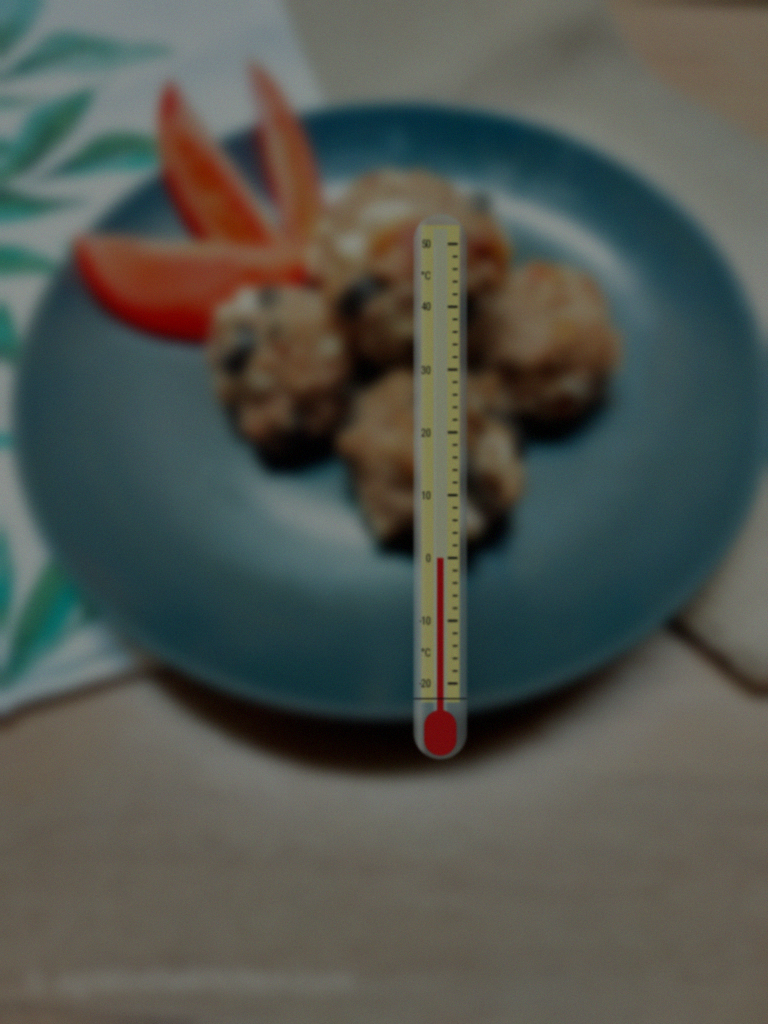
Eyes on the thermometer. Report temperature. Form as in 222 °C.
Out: 0 °C
